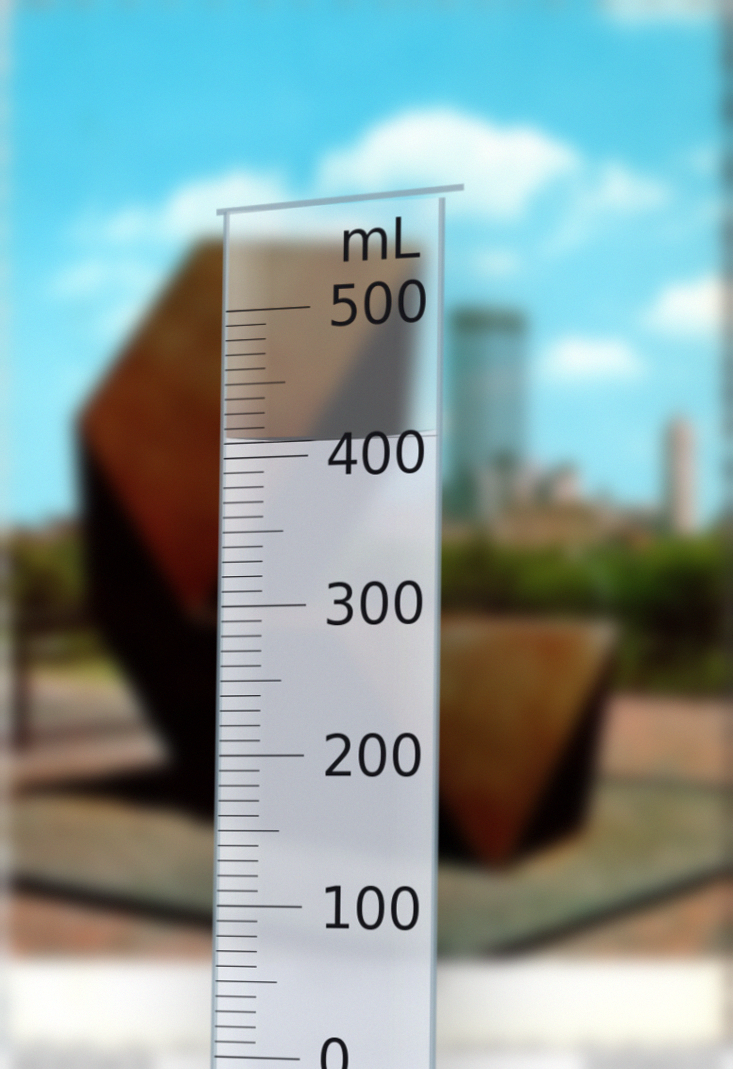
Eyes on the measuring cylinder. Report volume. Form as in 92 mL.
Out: 410 mL
